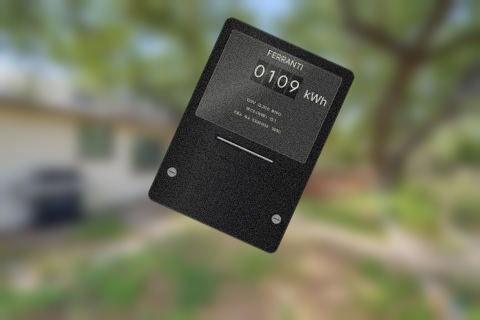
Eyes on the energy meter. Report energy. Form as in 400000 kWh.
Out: 109 kWh
